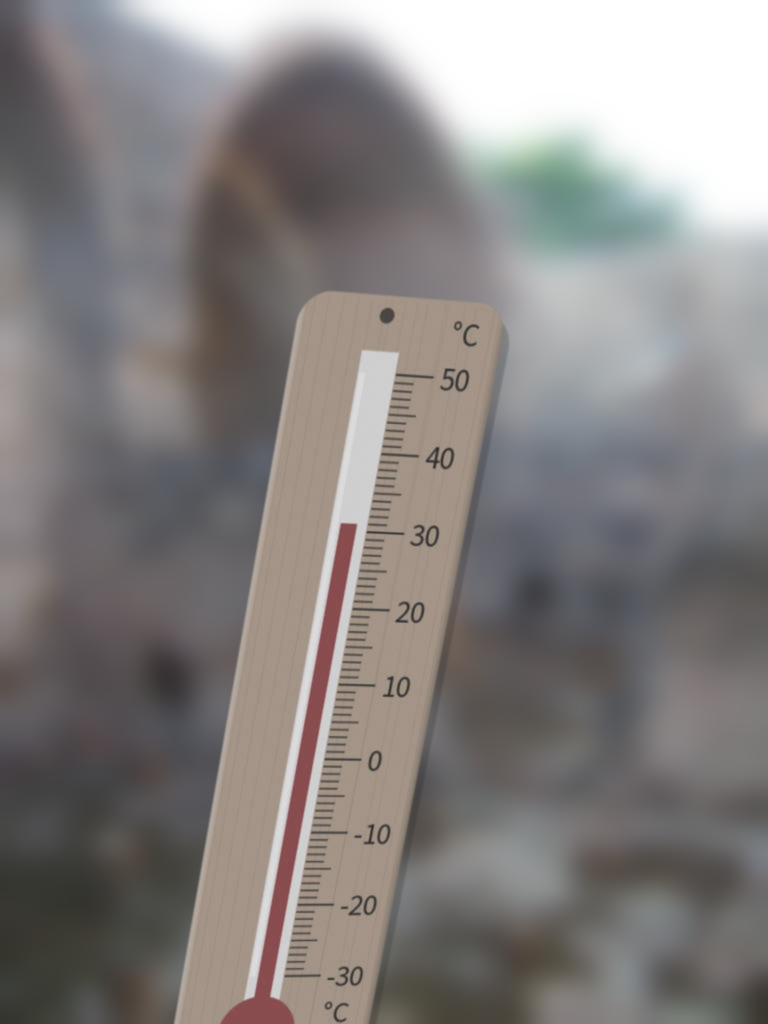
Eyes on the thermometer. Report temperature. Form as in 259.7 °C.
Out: 31 °C
